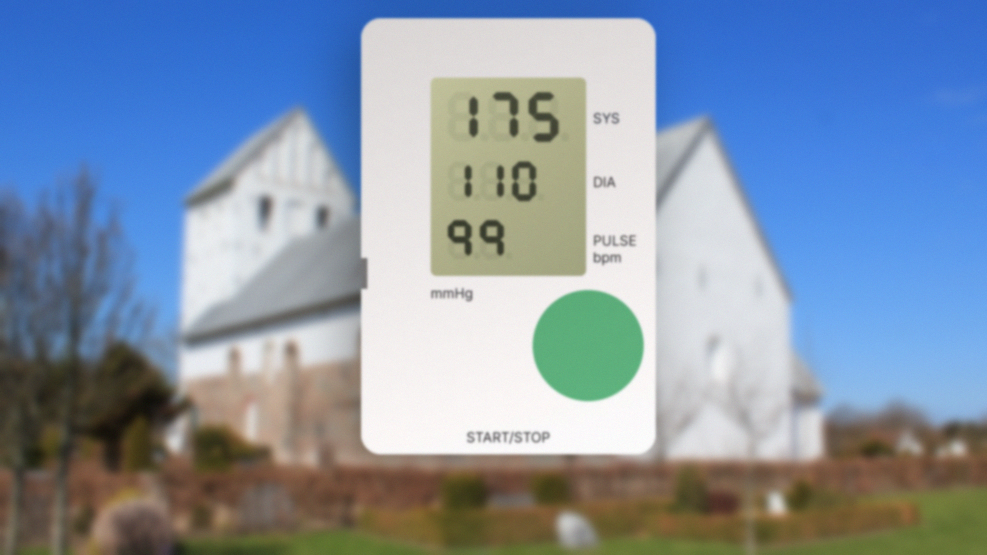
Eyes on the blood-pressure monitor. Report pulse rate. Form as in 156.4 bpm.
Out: 99 bpm
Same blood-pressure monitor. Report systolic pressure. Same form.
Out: 175 mmHg
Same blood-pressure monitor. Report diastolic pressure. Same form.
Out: 110 mmHg
